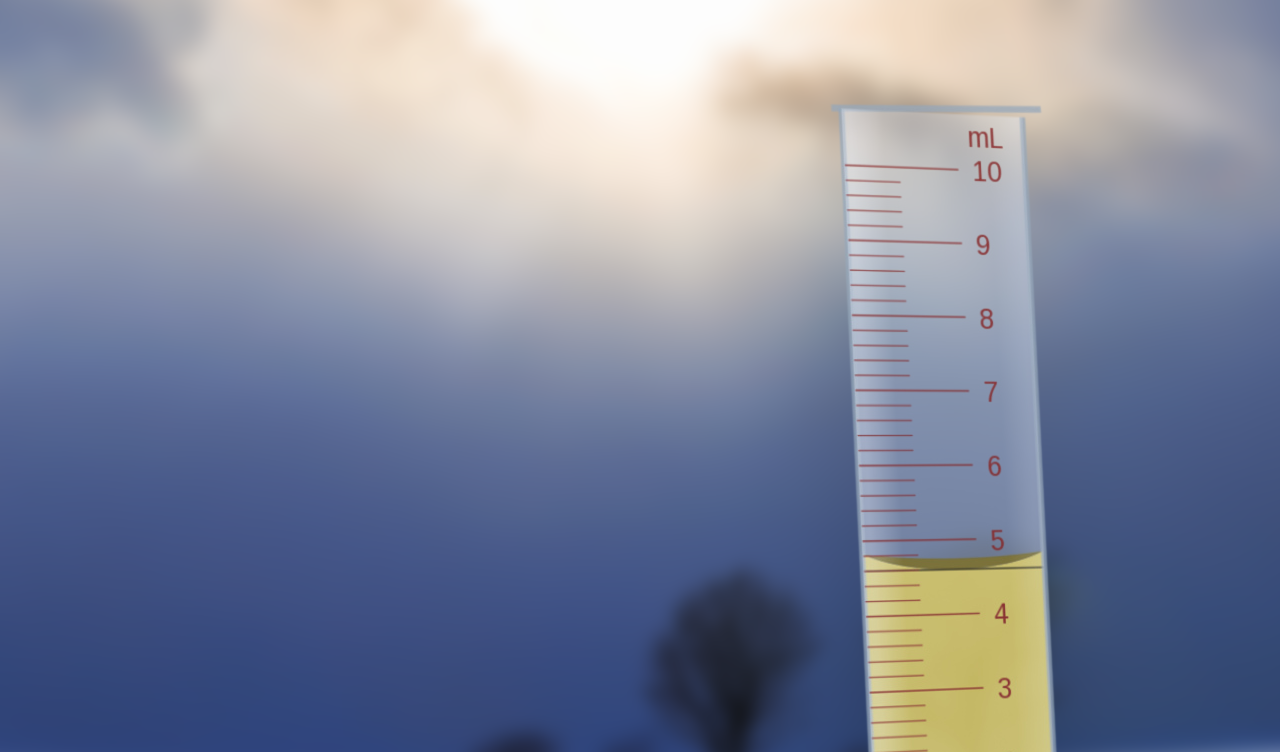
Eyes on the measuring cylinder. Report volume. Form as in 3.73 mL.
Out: 4.6 mL
